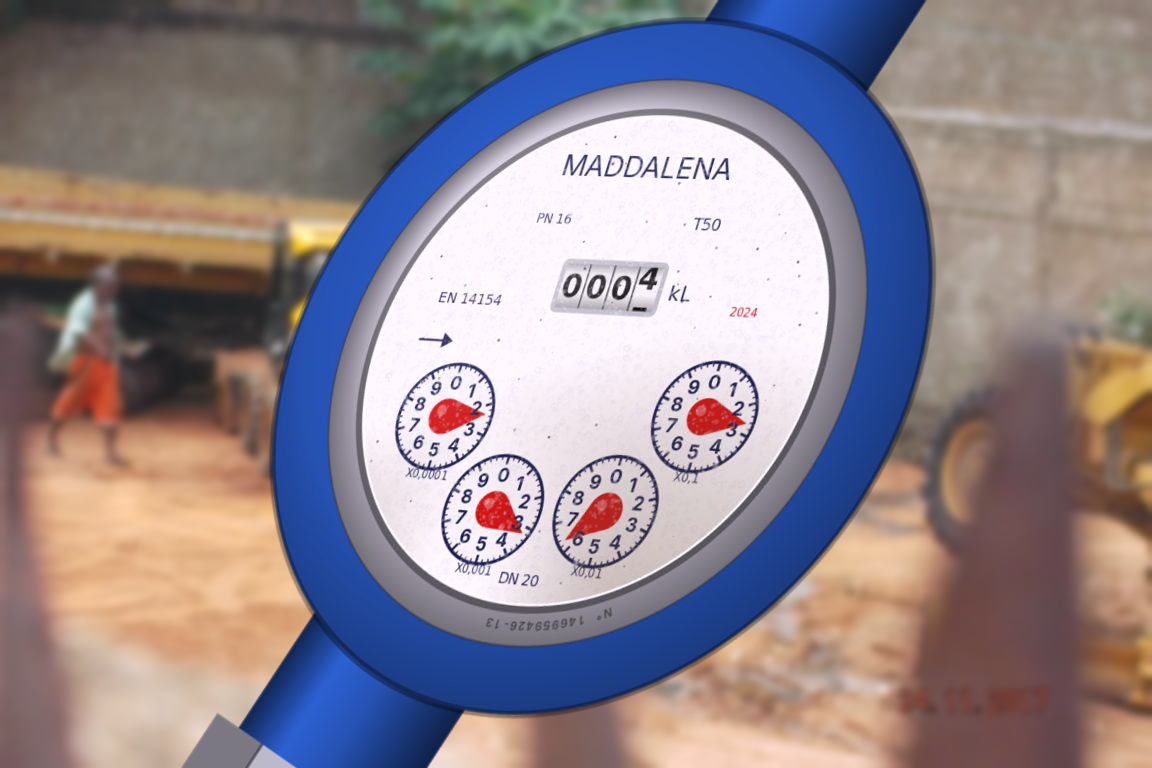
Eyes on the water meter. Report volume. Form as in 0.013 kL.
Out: 4.2632 kL
